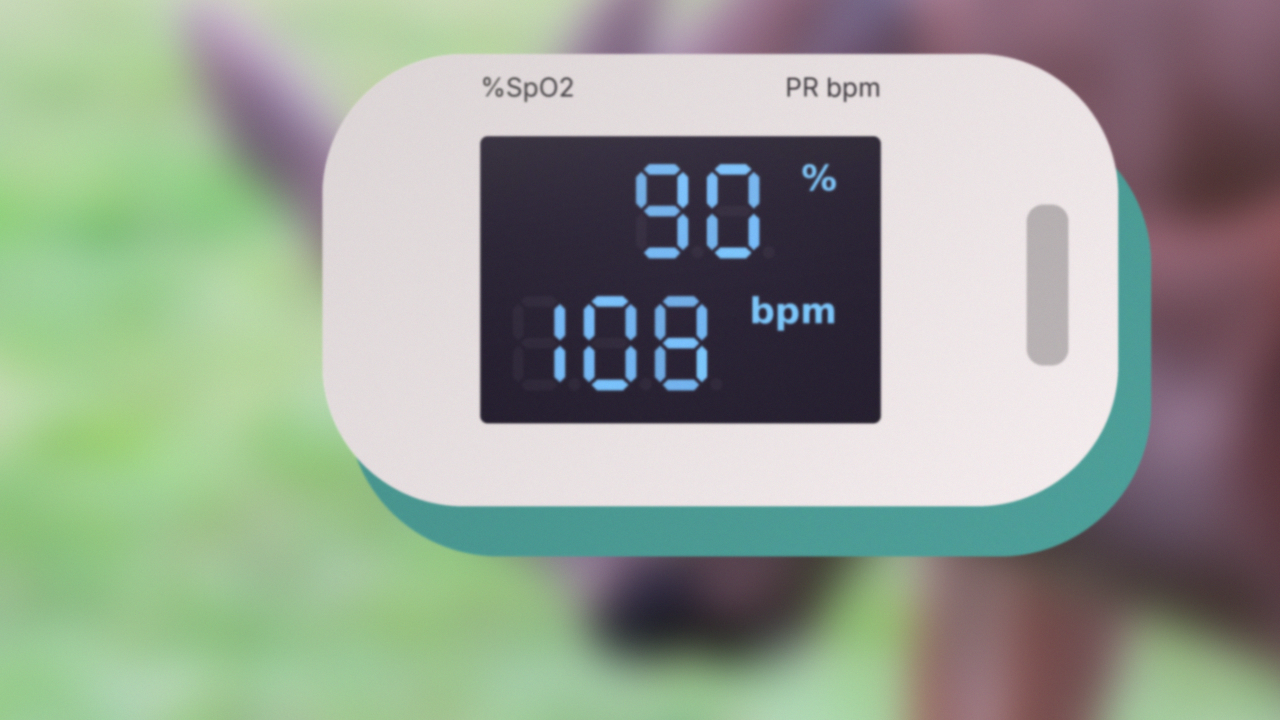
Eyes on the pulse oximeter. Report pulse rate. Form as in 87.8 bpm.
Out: 108 bpm
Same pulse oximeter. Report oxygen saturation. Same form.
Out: 90 %
